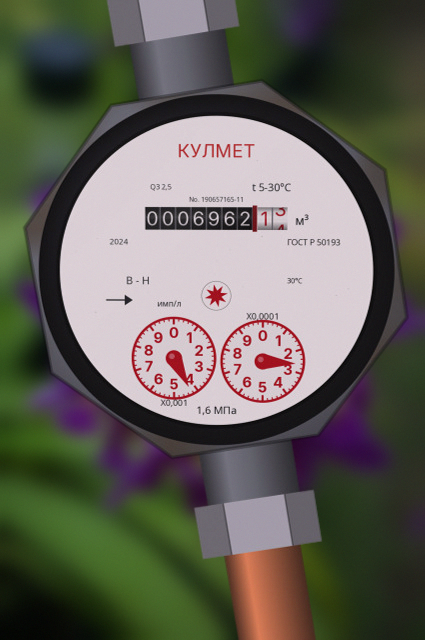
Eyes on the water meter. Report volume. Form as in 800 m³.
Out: 6962.1342 m³
